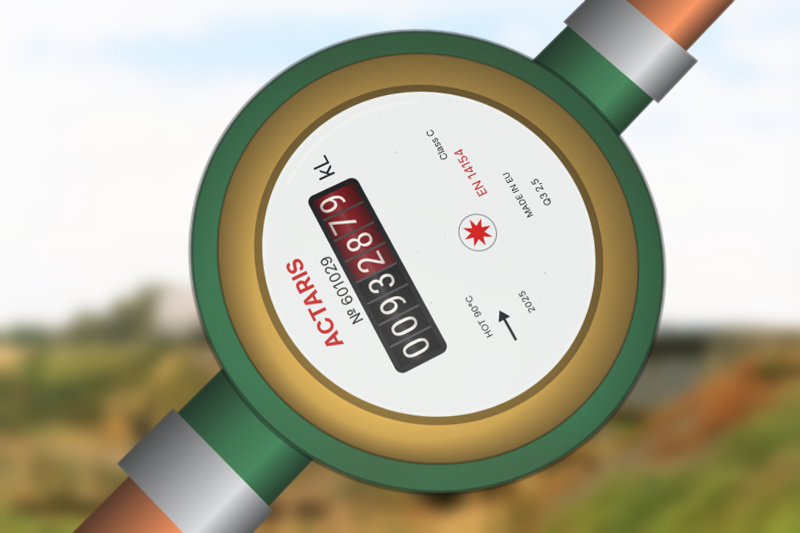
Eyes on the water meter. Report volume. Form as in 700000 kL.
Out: 93.2879 kL
